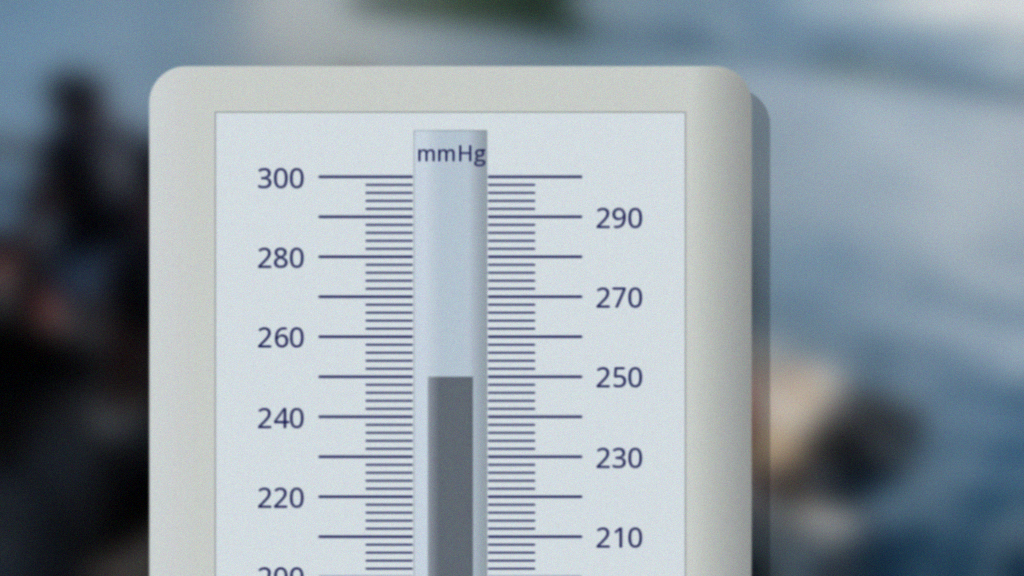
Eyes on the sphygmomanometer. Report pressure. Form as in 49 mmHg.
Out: 250 mmHg
